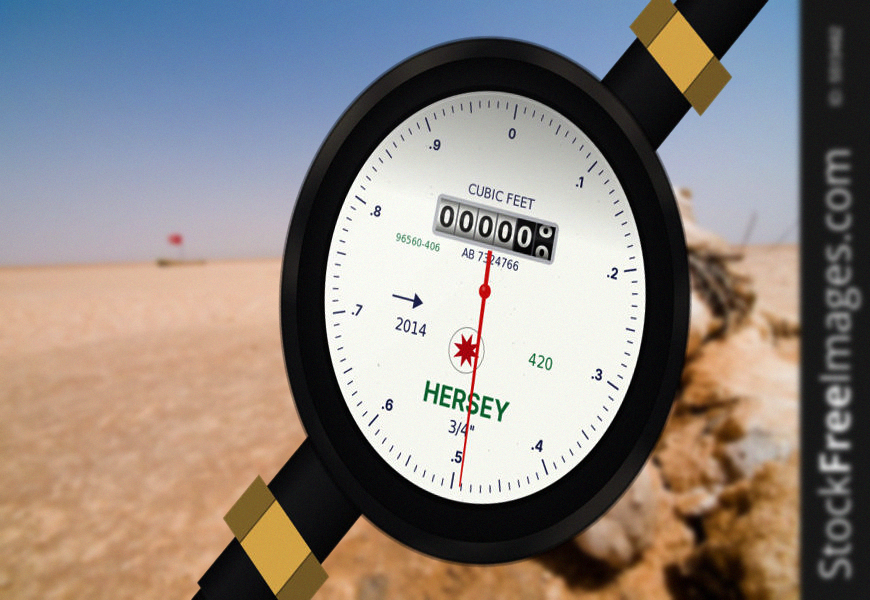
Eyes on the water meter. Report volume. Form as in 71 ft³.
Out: 8.49 ft³
